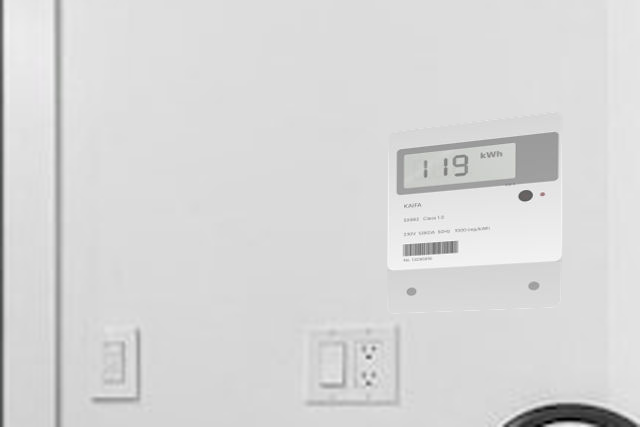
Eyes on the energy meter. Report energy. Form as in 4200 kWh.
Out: 119 kWh
